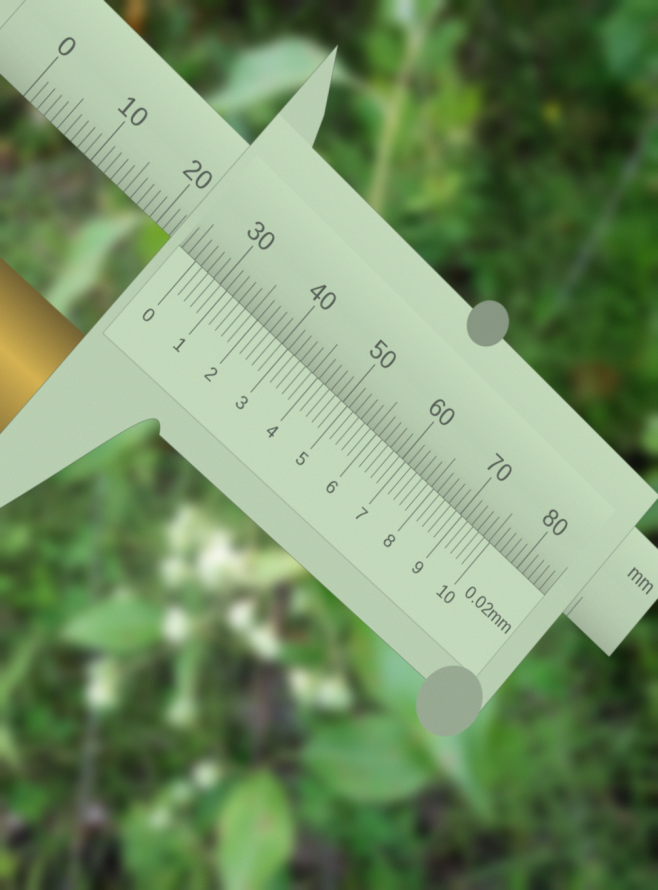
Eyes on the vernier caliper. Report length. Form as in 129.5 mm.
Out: 26.2 mm
